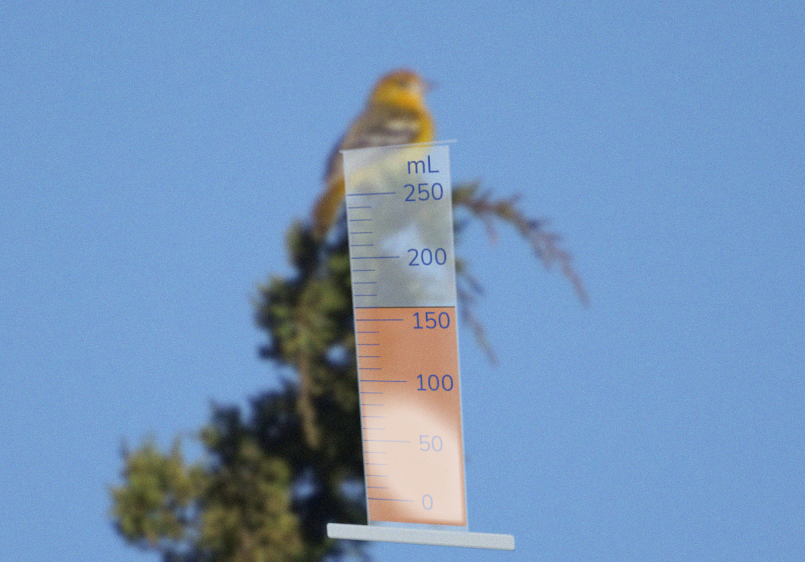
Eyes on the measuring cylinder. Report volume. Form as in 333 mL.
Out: 160 mL
